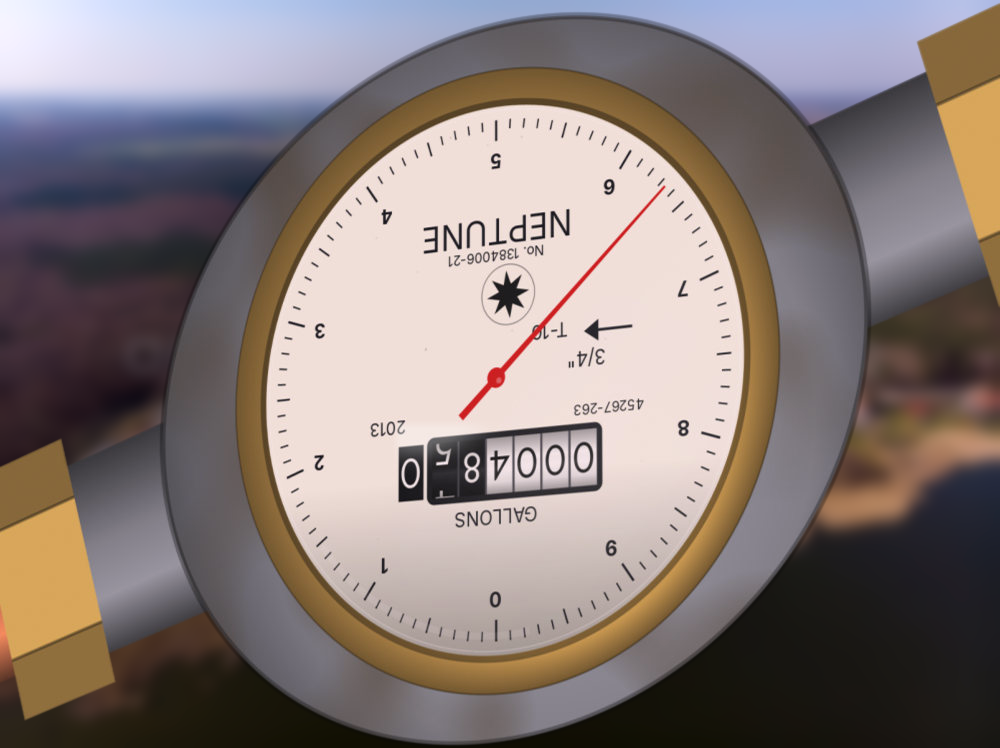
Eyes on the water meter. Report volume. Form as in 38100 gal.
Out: 4846.3 gal
